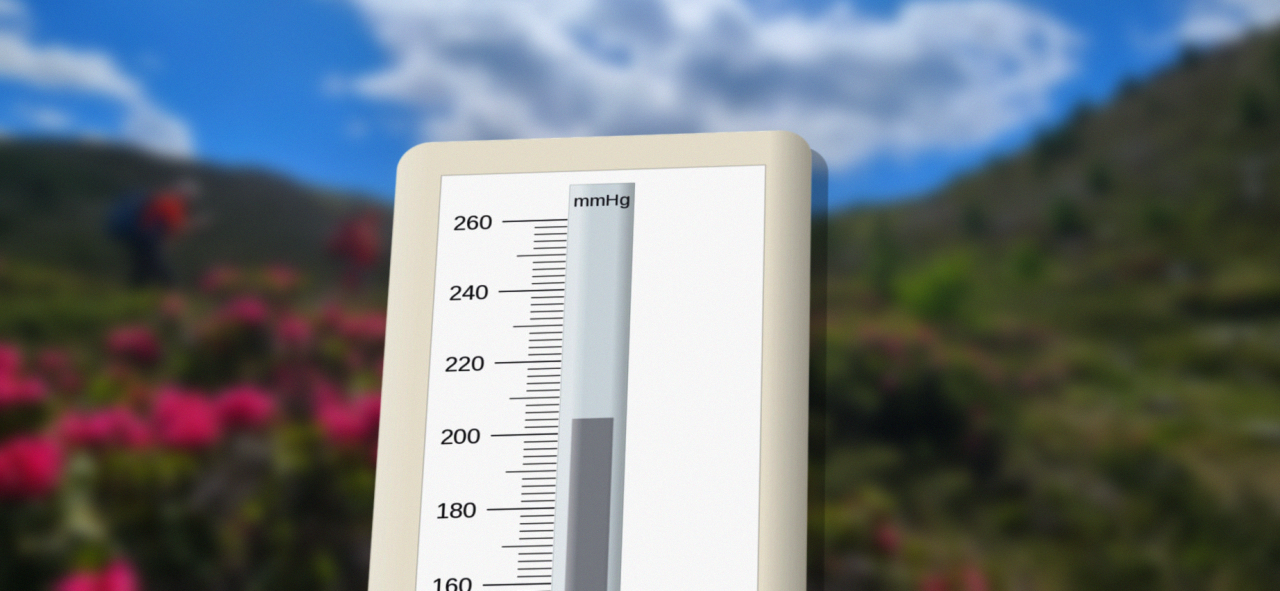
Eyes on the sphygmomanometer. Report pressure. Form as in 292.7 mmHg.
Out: 204 mmHg
